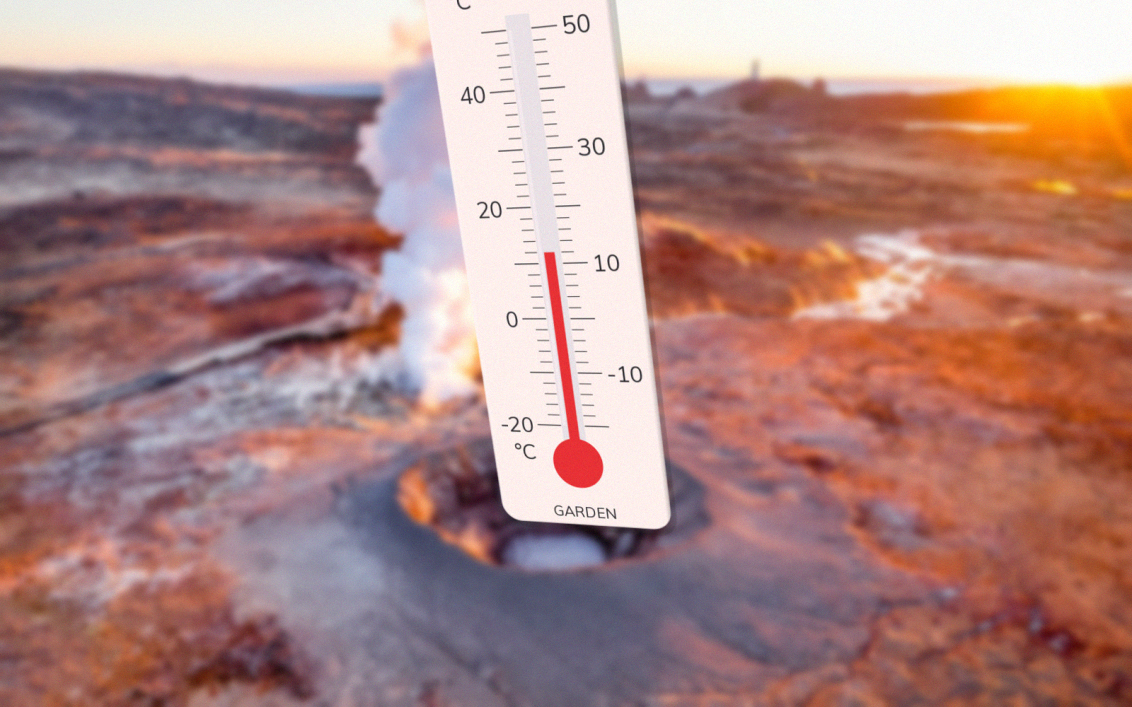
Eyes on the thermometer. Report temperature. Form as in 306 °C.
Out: 12 °C
